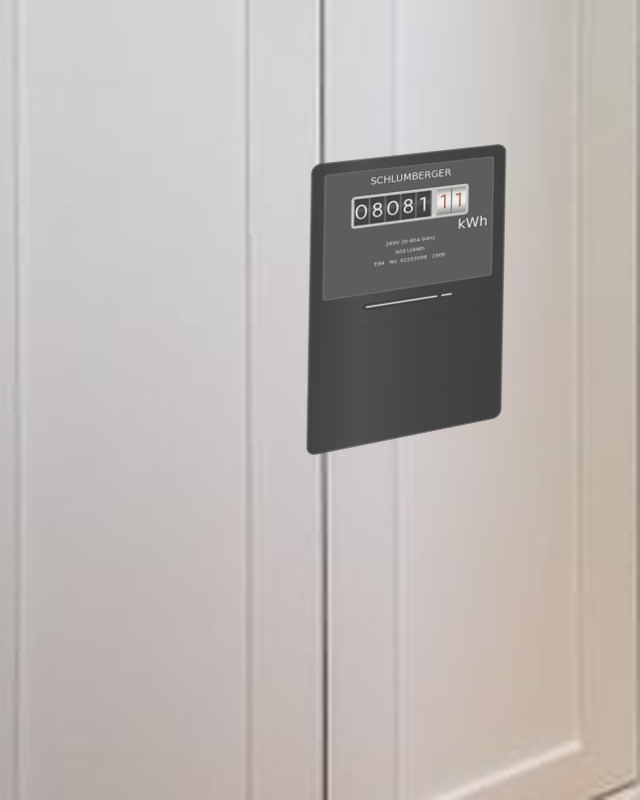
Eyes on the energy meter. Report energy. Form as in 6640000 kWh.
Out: 8081.11 kWh
